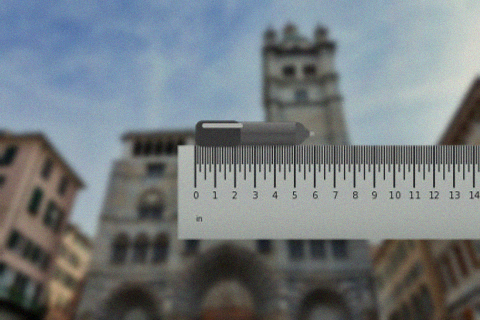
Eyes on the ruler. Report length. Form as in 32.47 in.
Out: 6 in
